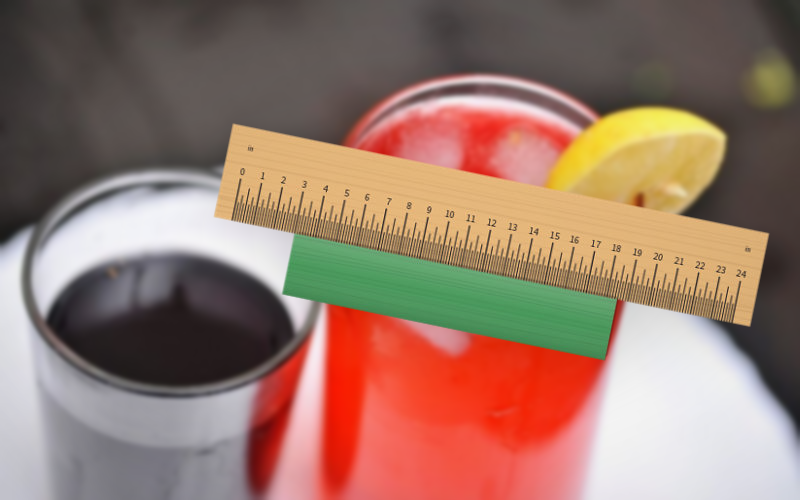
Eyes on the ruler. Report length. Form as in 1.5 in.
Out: 15.5 in
